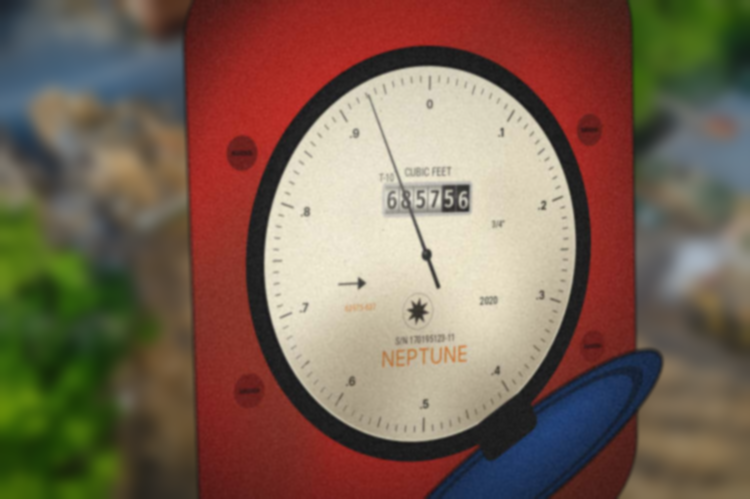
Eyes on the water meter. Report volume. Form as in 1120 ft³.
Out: 685755.93 ft³
